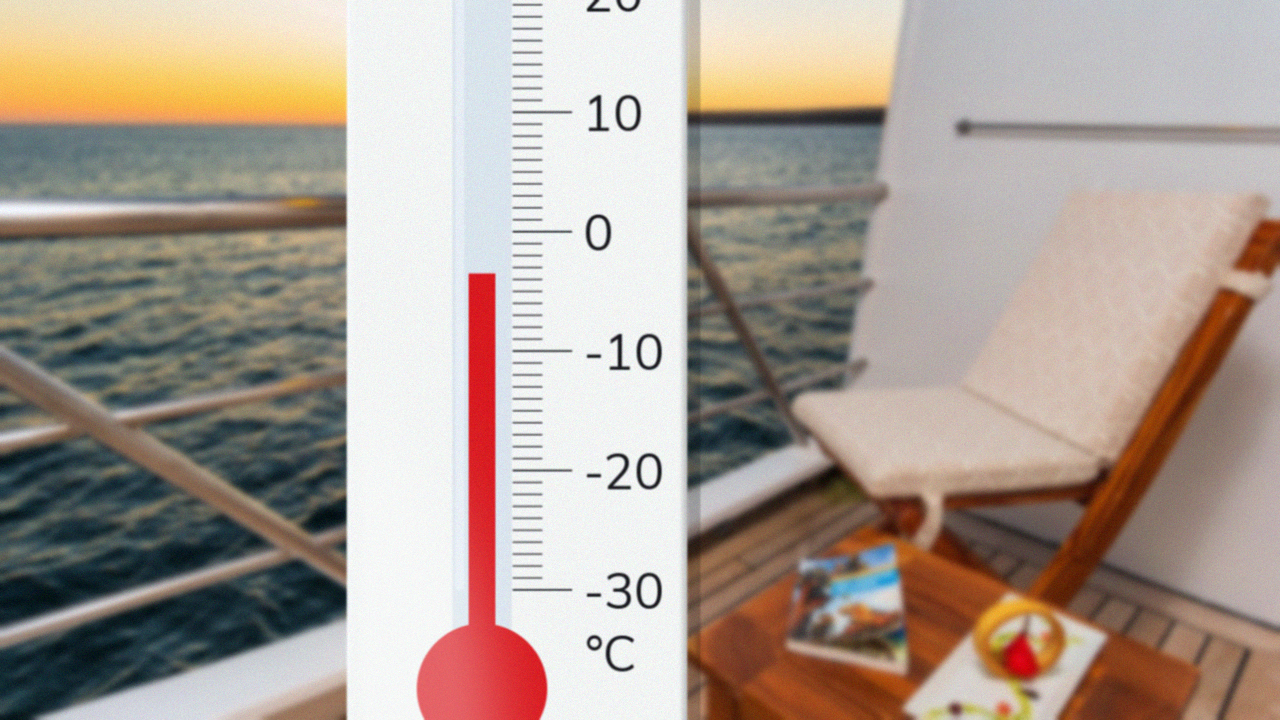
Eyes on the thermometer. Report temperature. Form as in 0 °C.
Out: -3.5 °C
